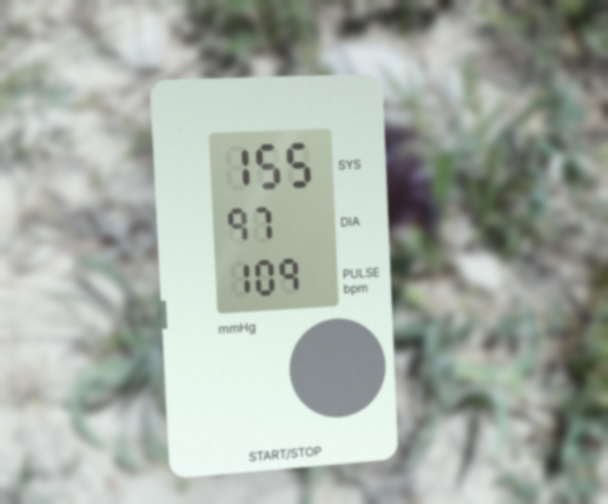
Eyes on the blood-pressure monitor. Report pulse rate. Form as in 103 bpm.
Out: 109 bpm
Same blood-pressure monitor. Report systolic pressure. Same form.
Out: 155 mmHg
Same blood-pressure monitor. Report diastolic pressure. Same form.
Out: 97 mmHg
